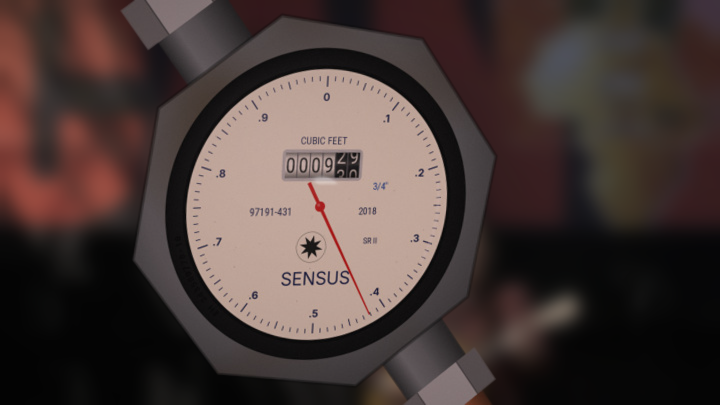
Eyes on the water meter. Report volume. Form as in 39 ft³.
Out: 929.42 ft³
